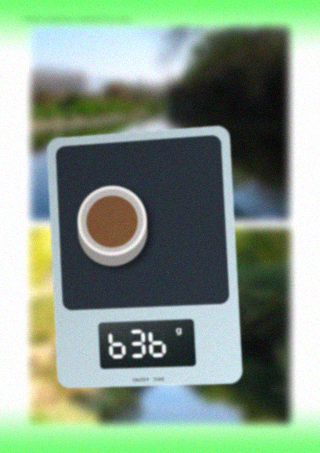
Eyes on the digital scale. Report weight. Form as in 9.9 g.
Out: 636 g
